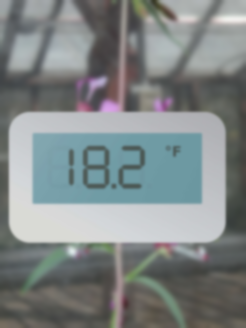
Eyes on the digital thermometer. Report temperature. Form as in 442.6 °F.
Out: 18.2 °F
